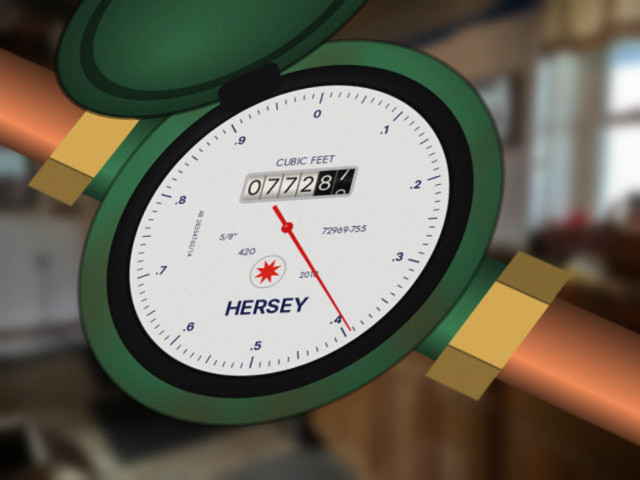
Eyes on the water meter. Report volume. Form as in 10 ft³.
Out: 77287.39 ft³
